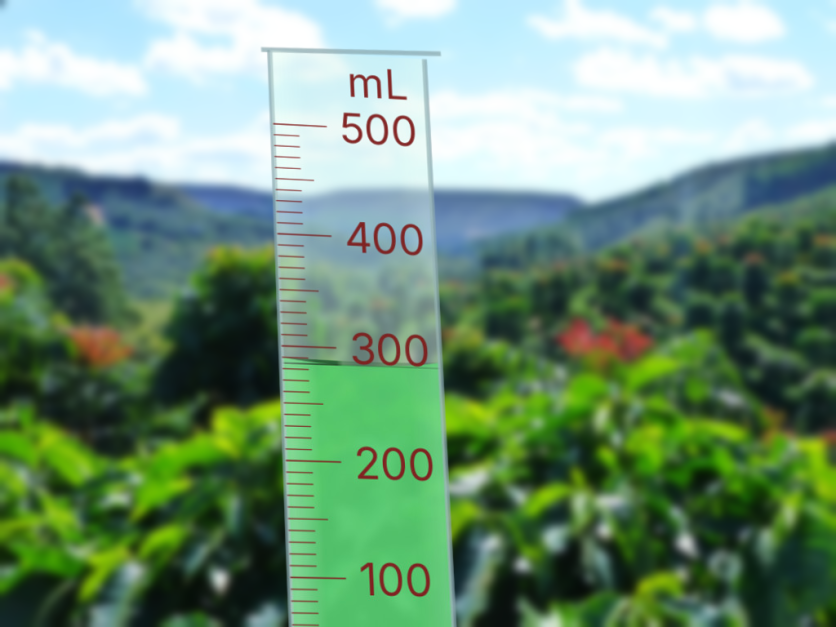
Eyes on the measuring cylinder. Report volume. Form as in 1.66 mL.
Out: 285 mL
